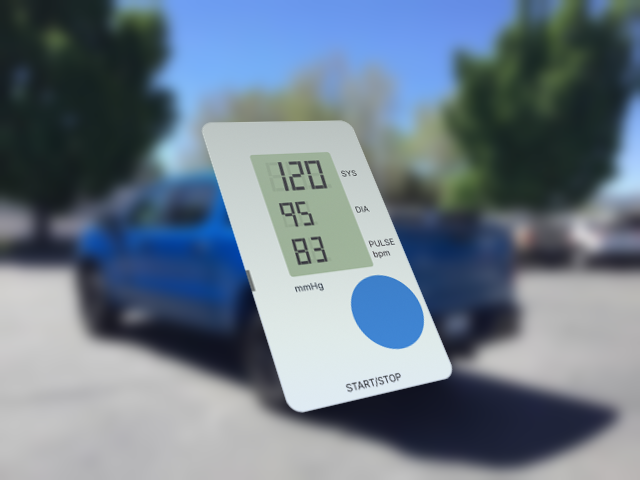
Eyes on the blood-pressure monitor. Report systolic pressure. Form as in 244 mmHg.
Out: 120 mmHg
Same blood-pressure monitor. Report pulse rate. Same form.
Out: 83 bpm
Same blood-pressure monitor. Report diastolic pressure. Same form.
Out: 95 mmHg
